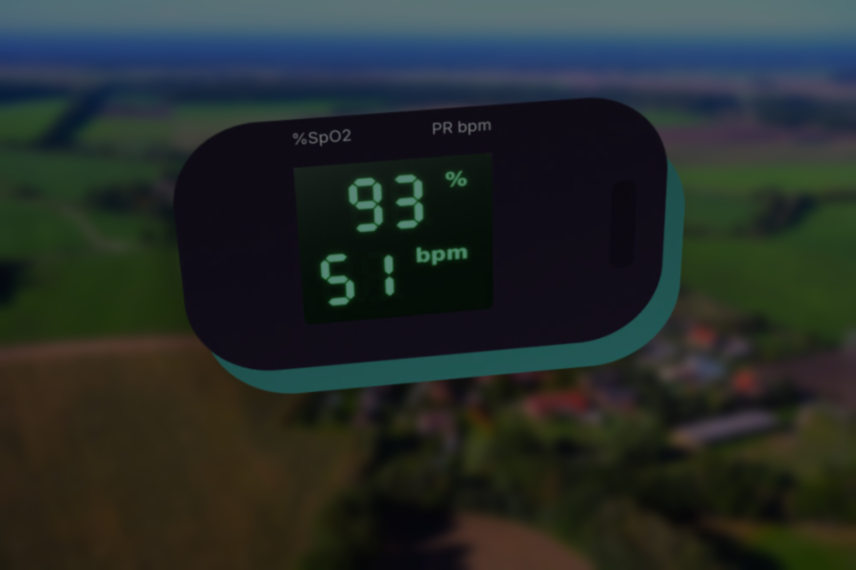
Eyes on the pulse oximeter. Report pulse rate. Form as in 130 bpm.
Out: 51 bpm
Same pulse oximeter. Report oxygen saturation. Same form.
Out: 93 %
